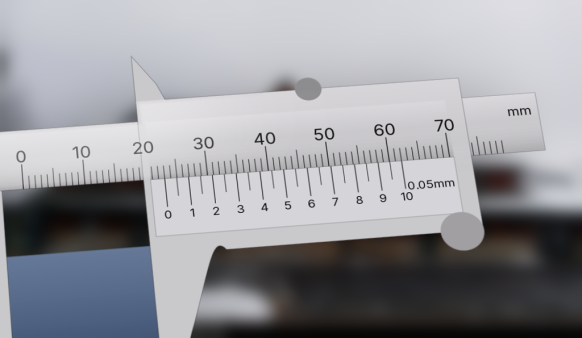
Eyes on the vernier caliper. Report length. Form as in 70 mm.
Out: 23.0 mm
